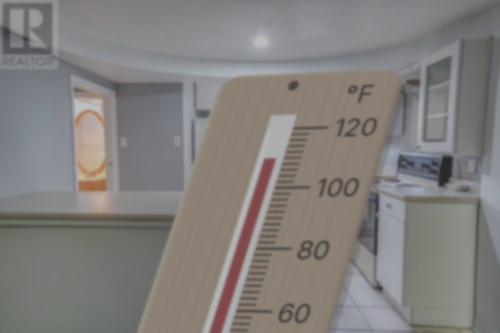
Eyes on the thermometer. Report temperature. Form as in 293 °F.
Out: 110 °F
